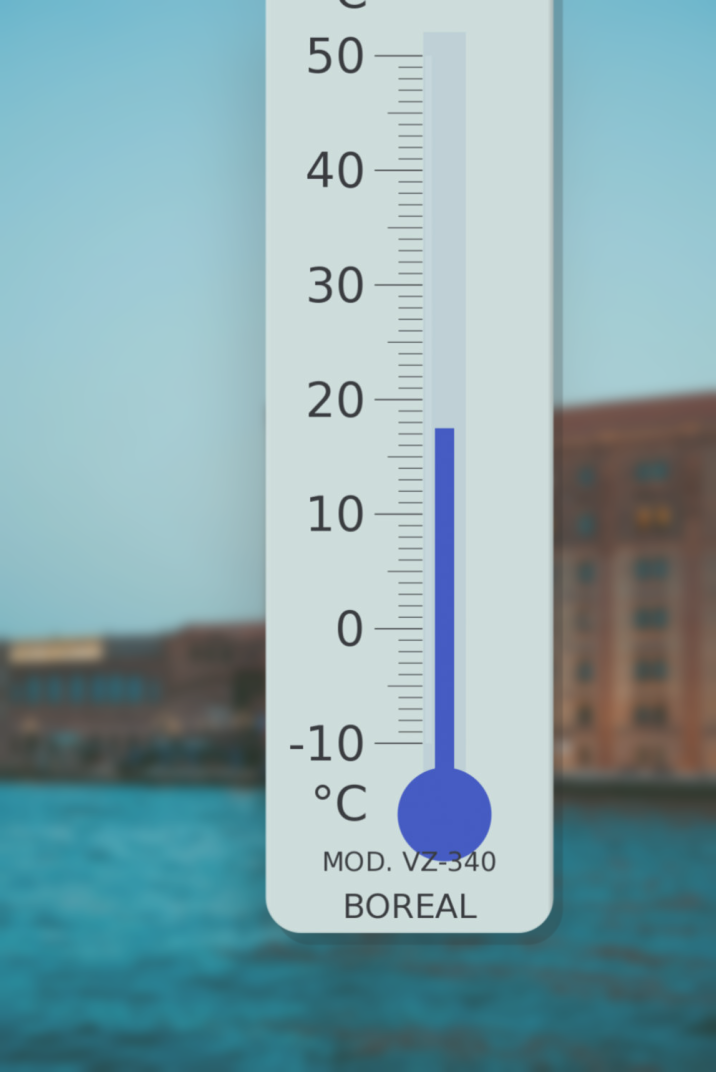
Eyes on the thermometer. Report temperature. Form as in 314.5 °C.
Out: 17.5 °C
